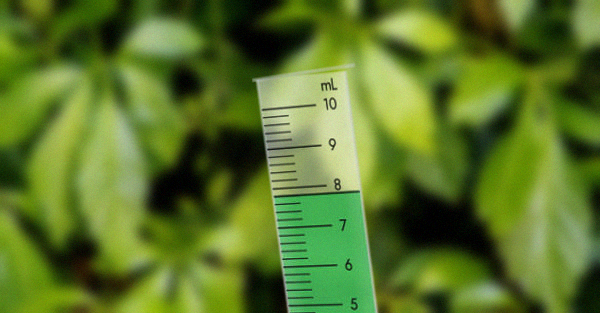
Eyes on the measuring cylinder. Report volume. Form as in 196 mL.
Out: 7.8 mL
